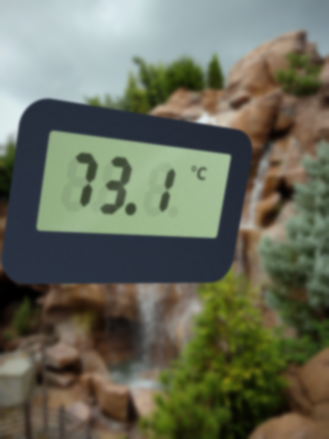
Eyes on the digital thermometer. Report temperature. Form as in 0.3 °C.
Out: 73.1 °C
